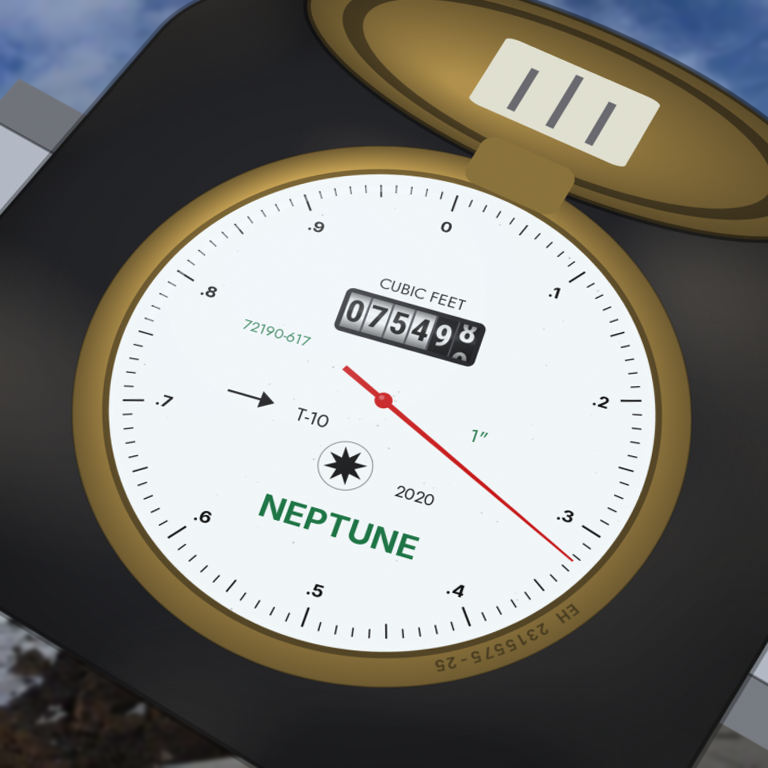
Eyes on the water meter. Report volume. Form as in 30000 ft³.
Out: 75498.32 ft³
